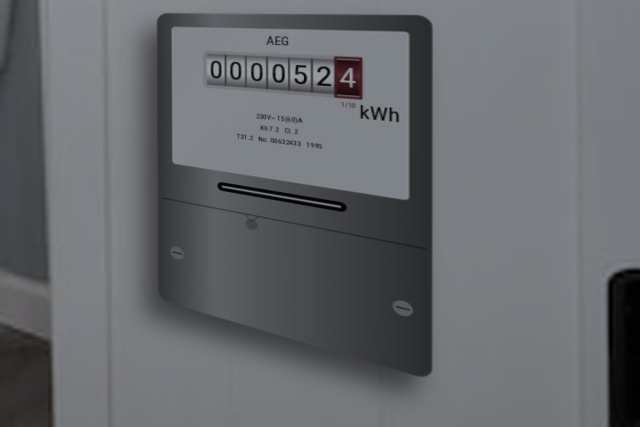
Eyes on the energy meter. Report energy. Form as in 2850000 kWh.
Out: 52.4 kWh
